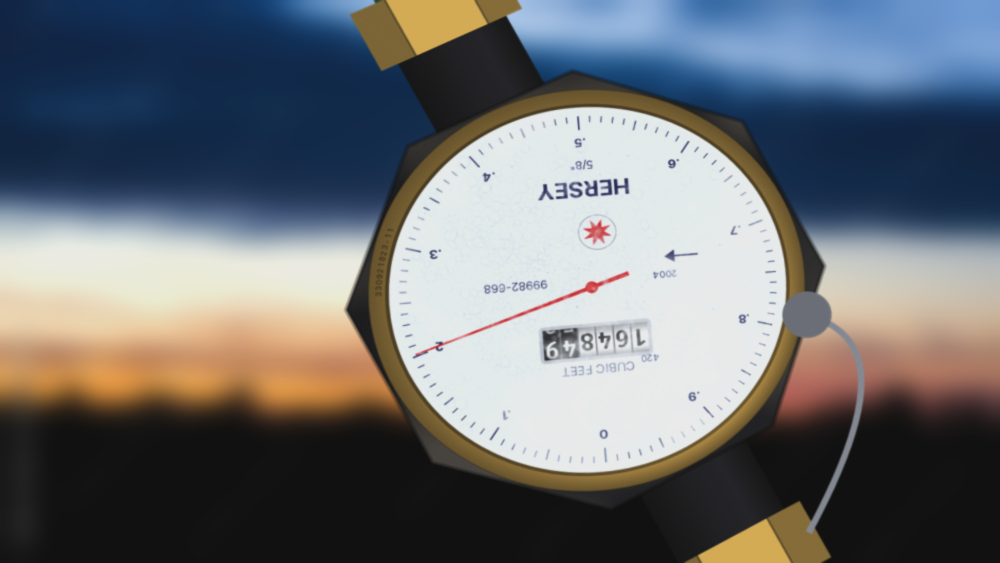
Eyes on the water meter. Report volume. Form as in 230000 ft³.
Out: 164849.20 ft³
